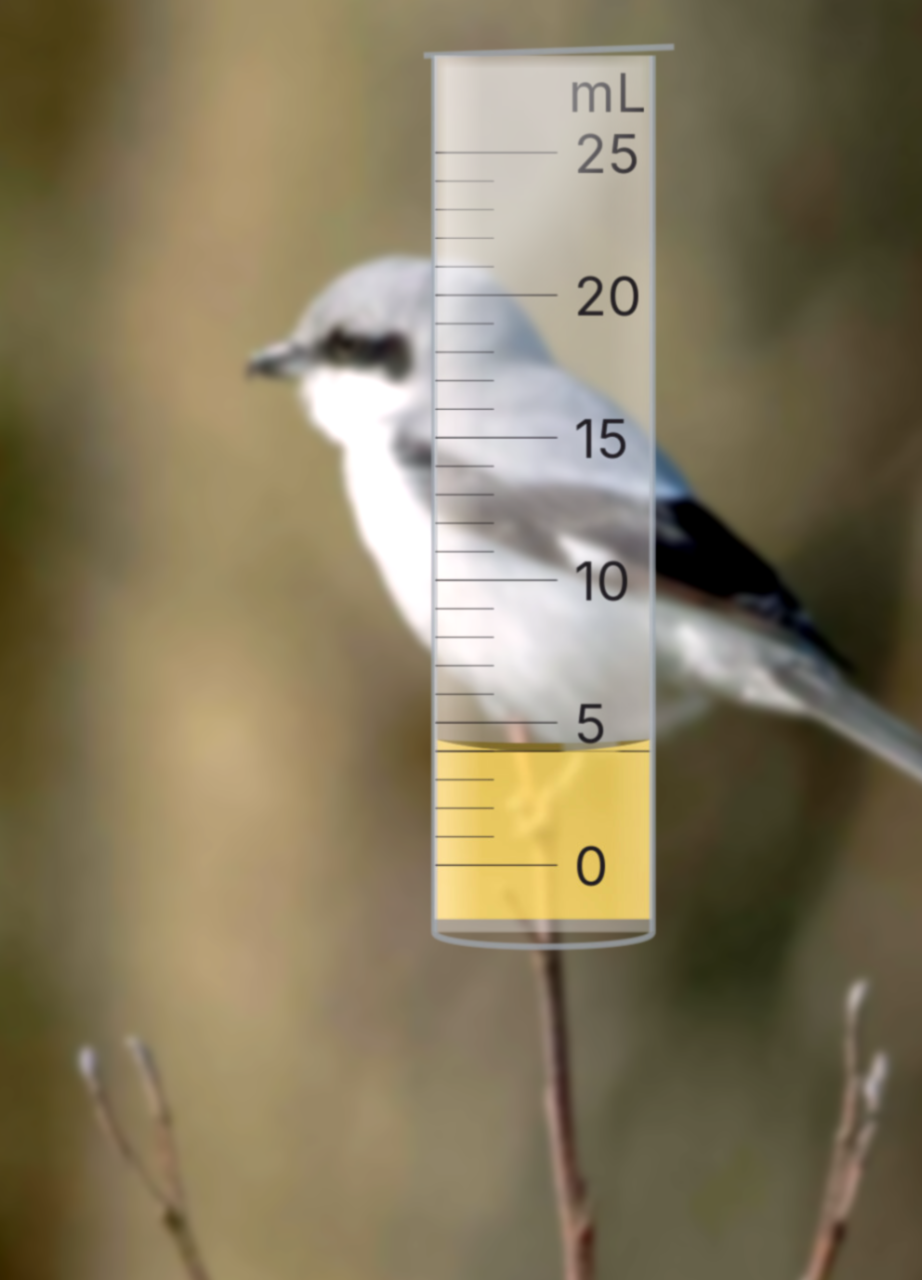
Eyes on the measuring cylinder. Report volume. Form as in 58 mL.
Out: 4 mL
